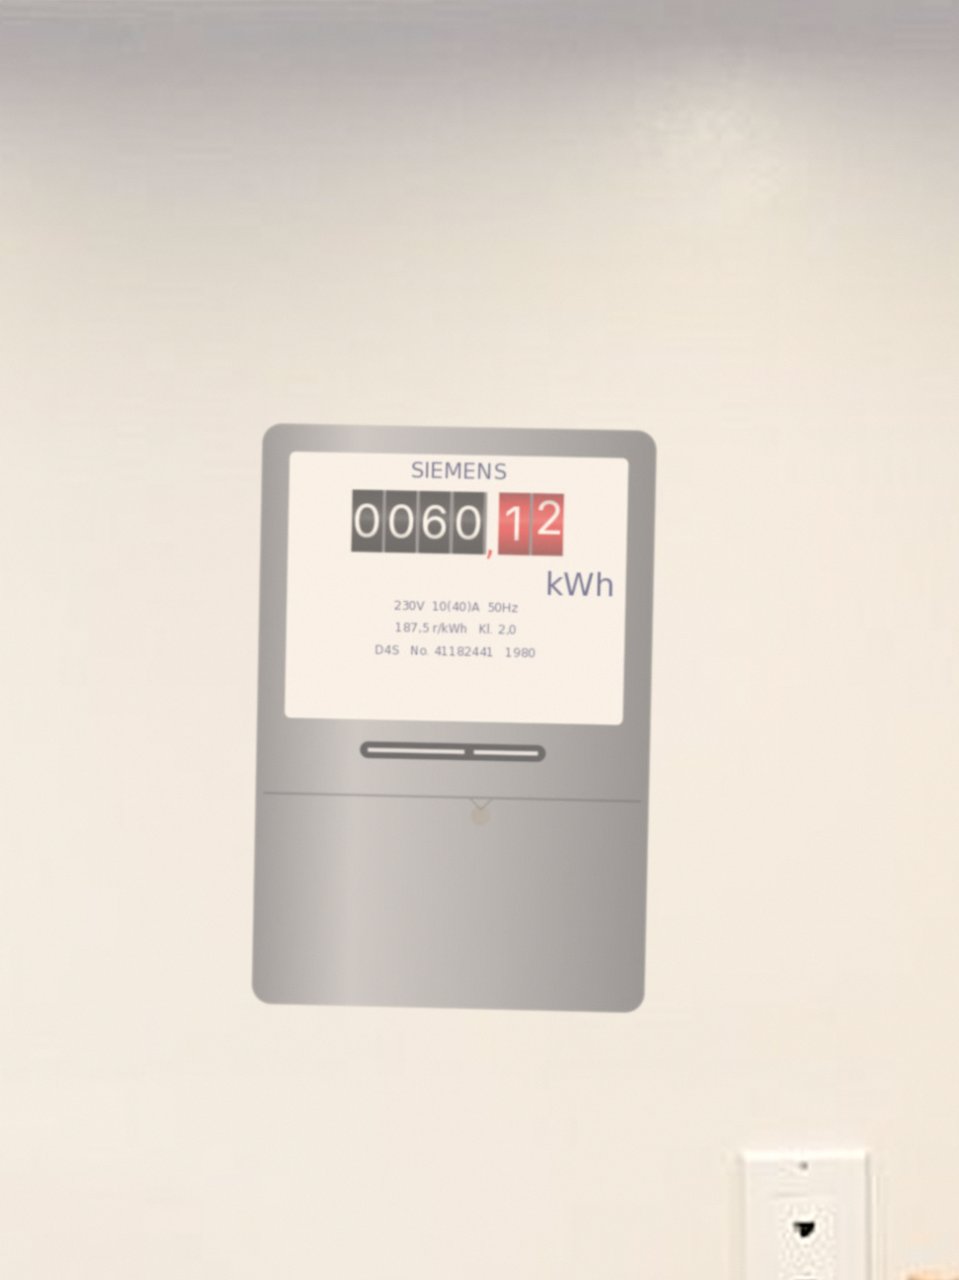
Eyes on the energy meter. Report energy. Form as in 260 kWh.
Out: 60.12 kWh
